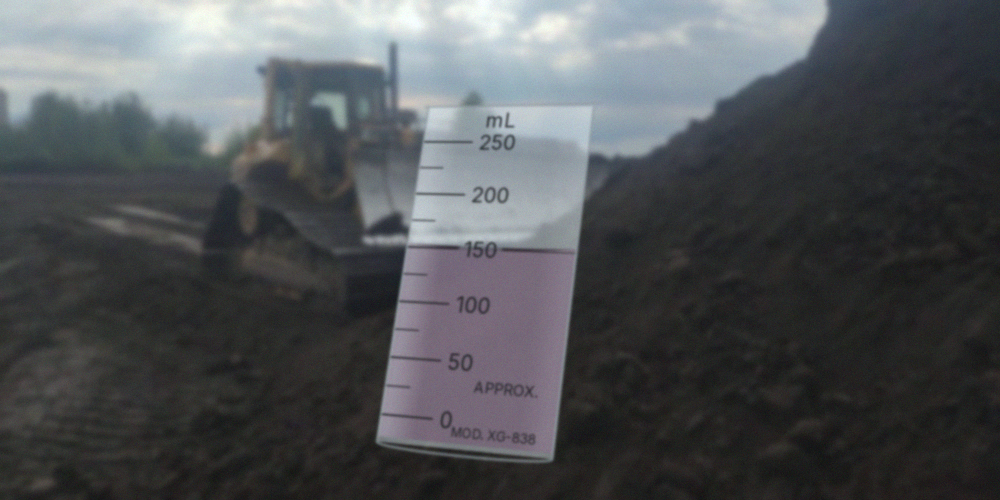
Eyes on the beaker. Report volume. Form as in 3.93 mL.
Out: 150 mL
